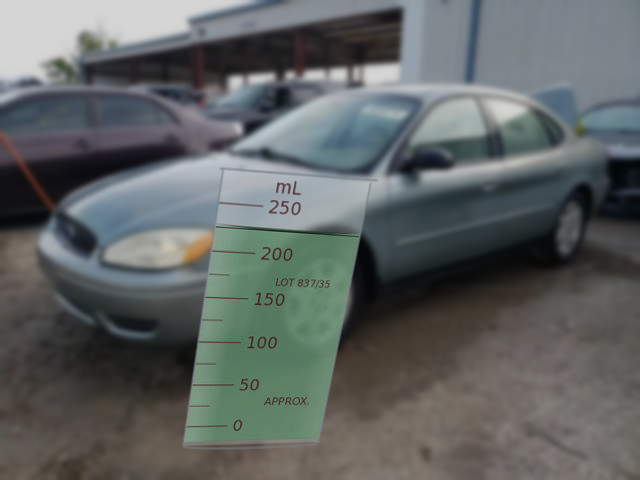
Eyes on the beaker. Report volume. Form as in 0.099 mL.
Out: 225 mL
